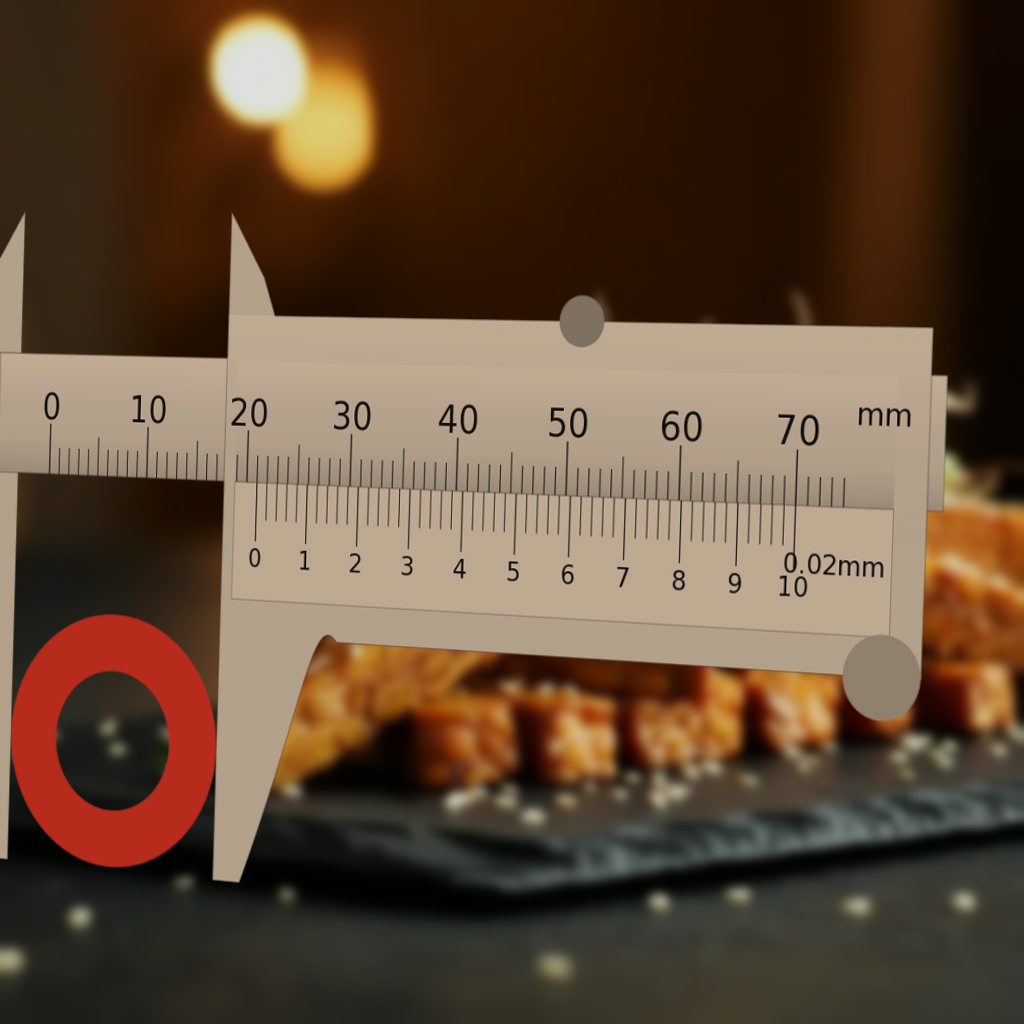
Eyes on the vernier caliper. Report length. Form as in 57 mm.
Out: 21.0 mm
